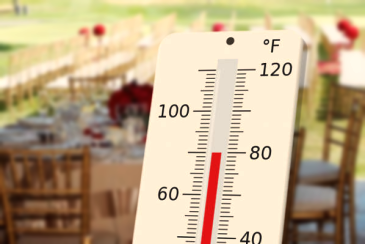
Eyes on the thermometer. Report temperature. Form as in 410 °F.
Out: 80 °F
